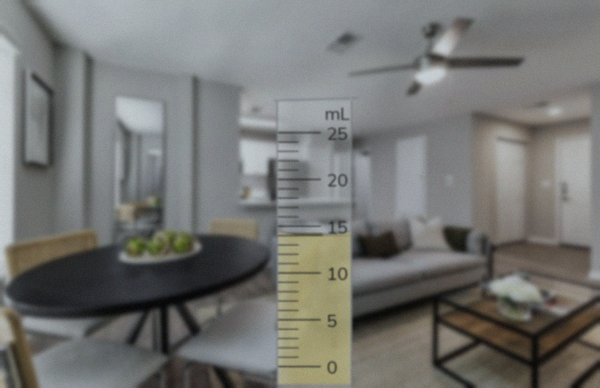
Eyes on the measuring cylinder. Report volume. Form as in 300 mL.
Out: 14 mL
